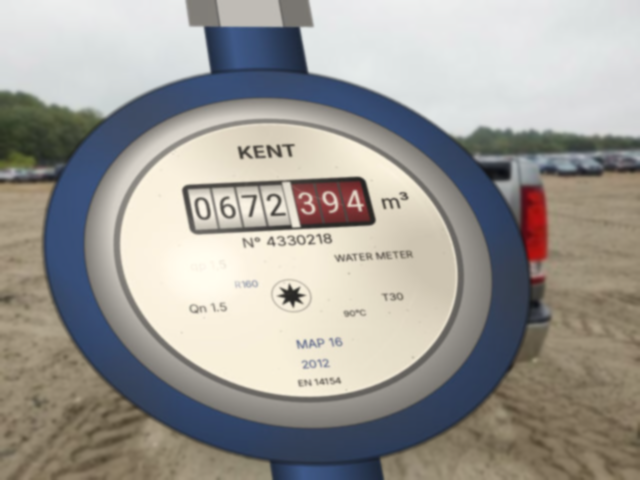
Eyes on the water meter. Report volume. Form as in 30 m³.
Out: 672.394 m³
